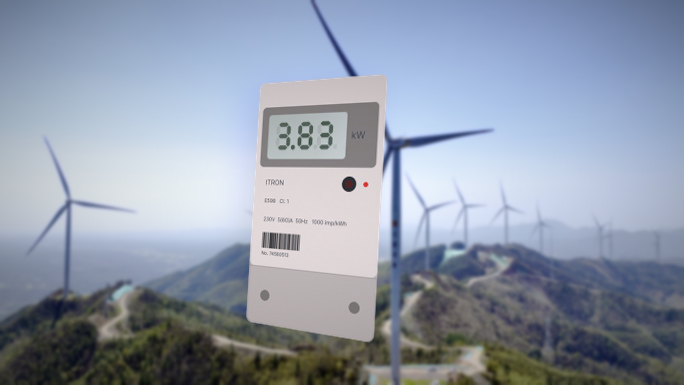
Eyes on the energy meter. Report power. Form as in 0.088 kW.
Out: 3.83 kW
